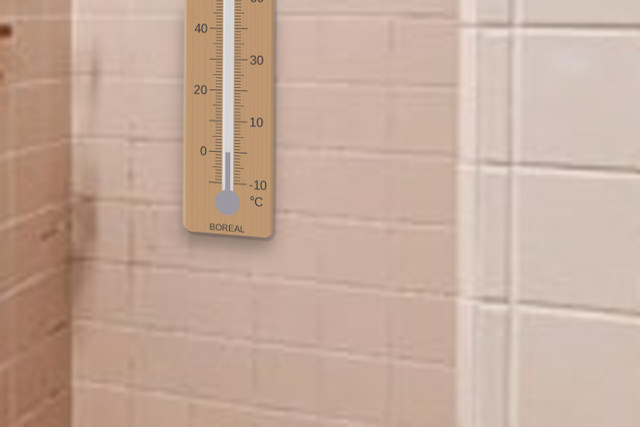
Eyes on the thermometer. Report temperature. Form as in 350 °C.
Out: 0 °C
